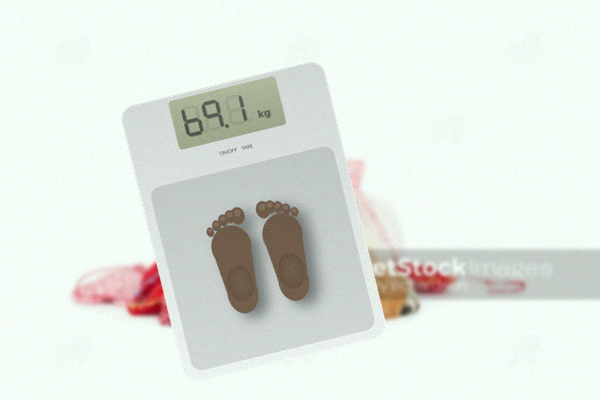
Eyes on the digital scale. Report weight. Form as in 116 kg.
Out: 69.1 kg
